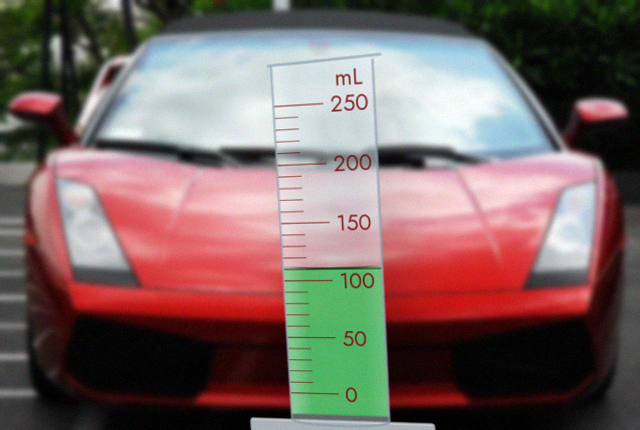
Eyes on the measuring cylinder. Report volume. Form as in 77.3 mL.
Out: 110 mL
